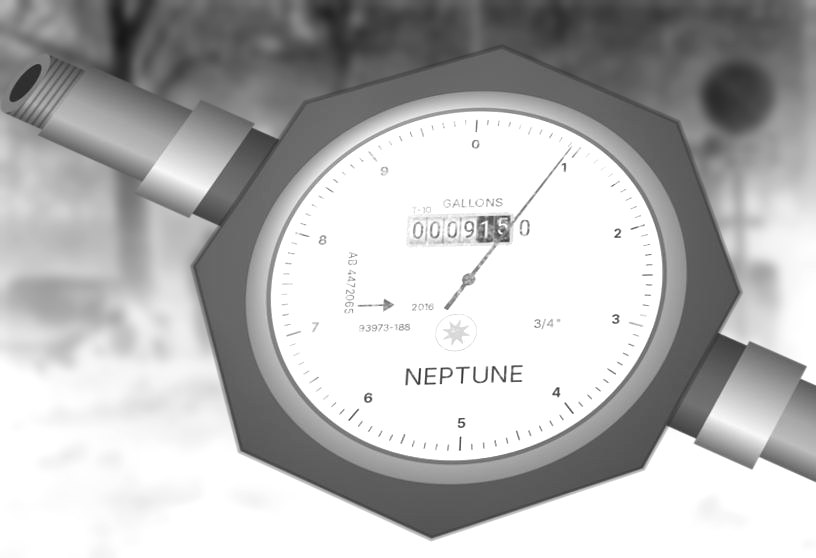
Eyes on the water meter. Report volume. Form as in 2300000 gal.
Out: 9150.9 gal
